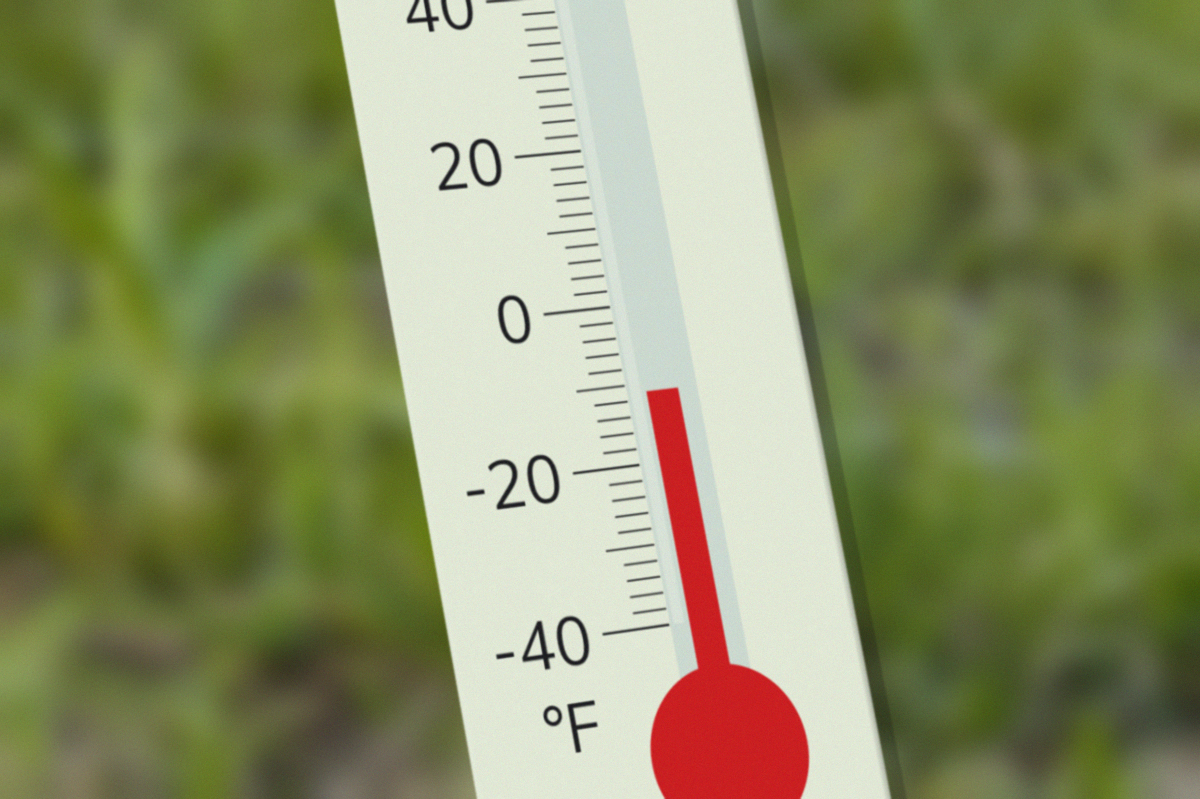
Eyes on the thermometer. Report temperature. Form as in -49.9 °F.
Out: -11 °F
